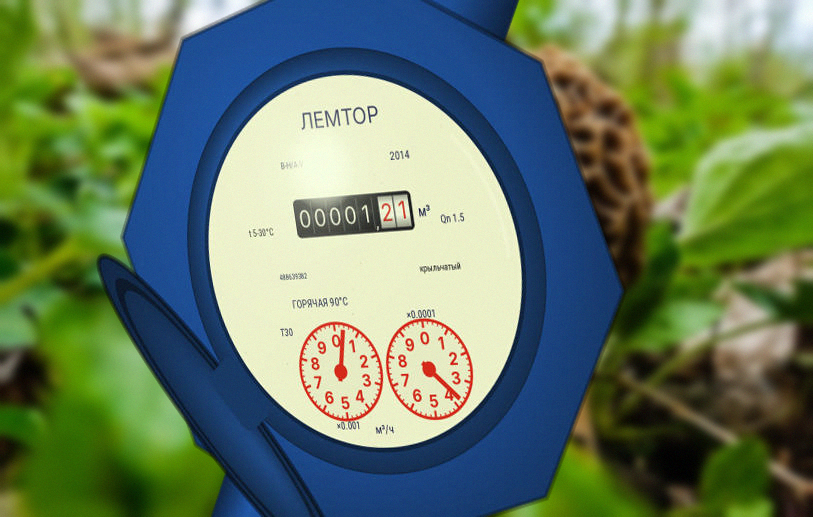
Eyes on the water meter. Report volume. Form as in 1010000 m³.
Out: 1.2103 m³
